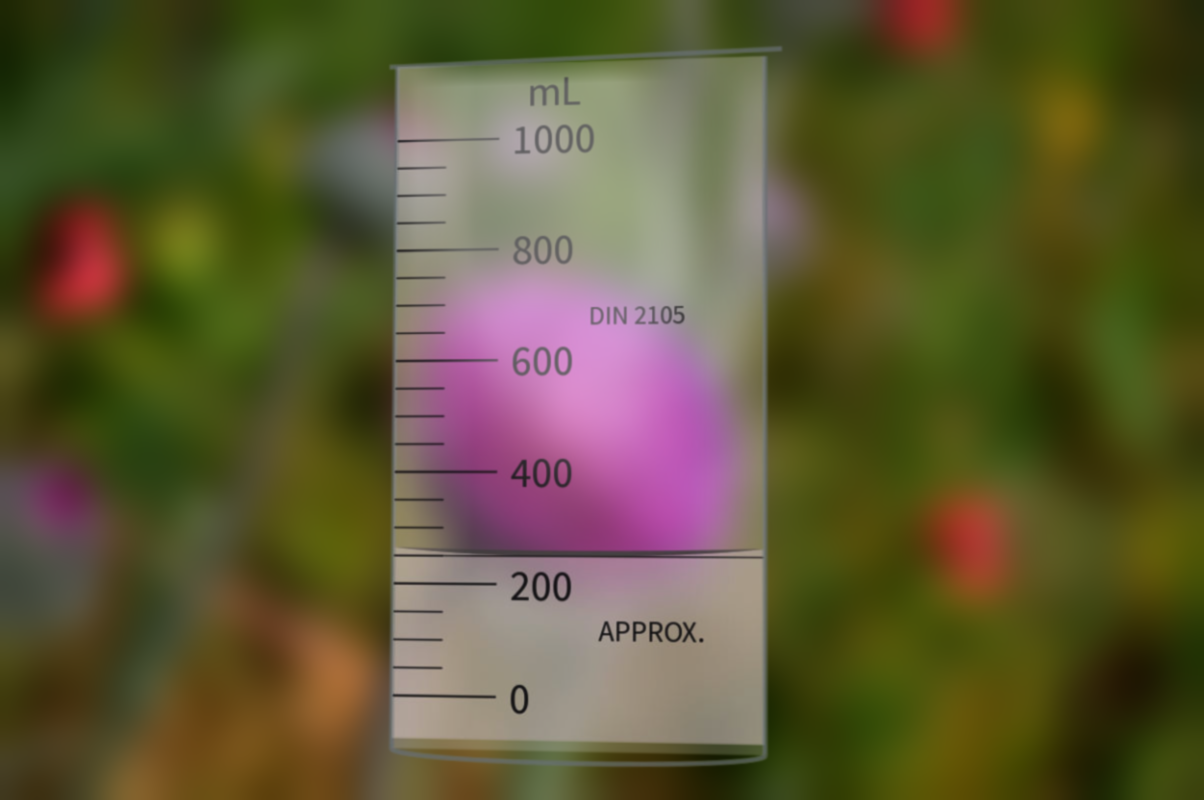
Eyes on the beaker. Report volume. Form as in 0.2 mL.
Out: 250 mL
